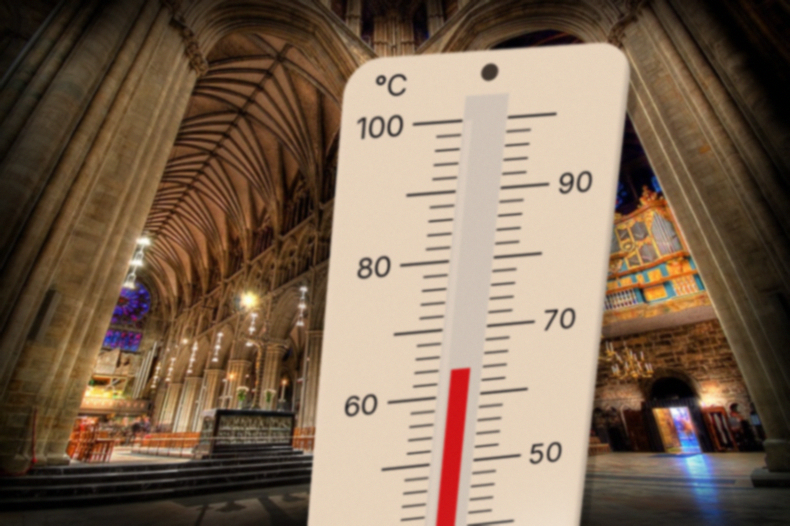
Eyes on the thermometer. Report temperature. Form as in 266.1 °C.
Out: 64 °C
